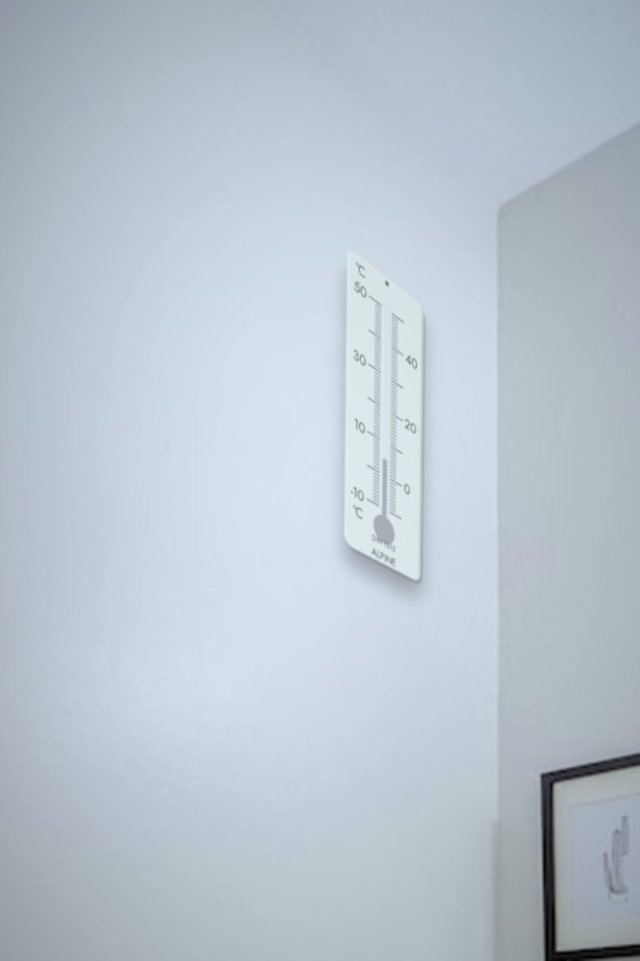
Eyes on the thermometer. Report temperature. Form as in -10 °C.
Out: 5 °C
